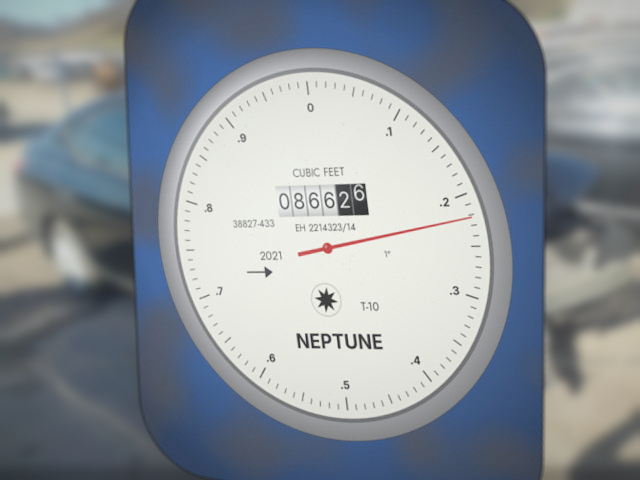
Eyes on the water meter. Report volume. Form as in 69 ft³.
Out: 86626.22 ft³
